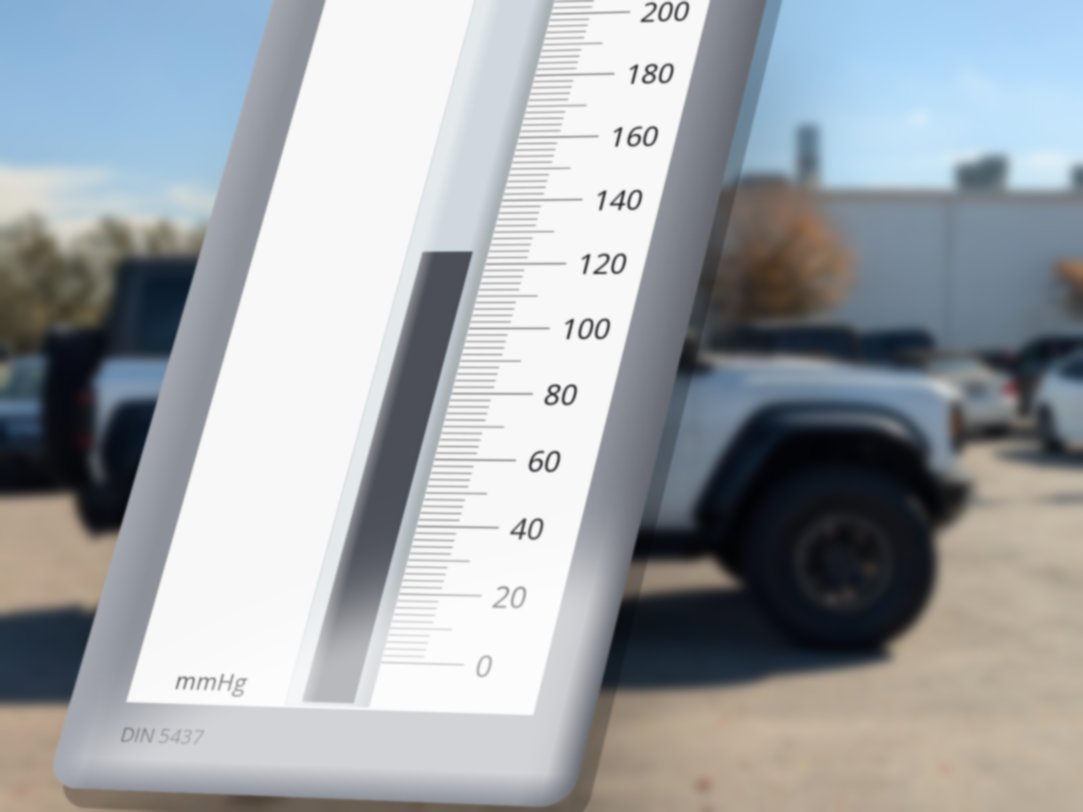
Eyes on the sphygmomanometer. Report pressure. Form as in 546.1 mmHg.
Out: 124 mmHg
